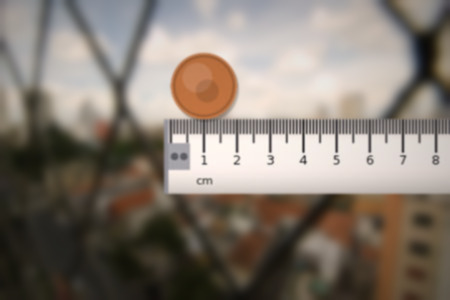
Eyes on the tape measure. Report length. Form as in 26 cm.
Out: 2 cm
